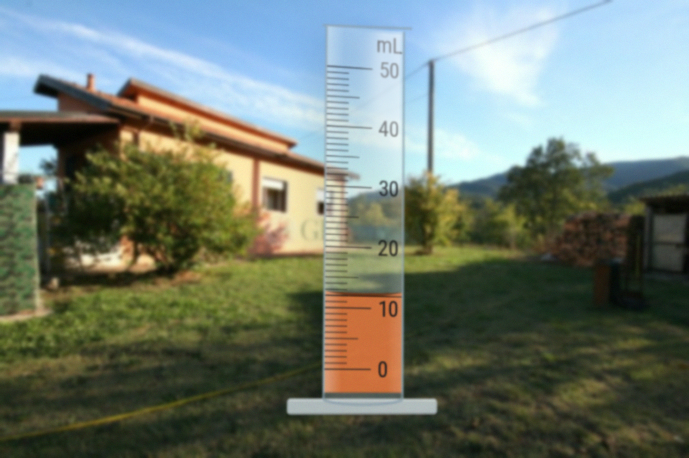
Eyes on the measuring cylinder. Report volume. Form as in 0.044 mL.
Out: 12 mL
